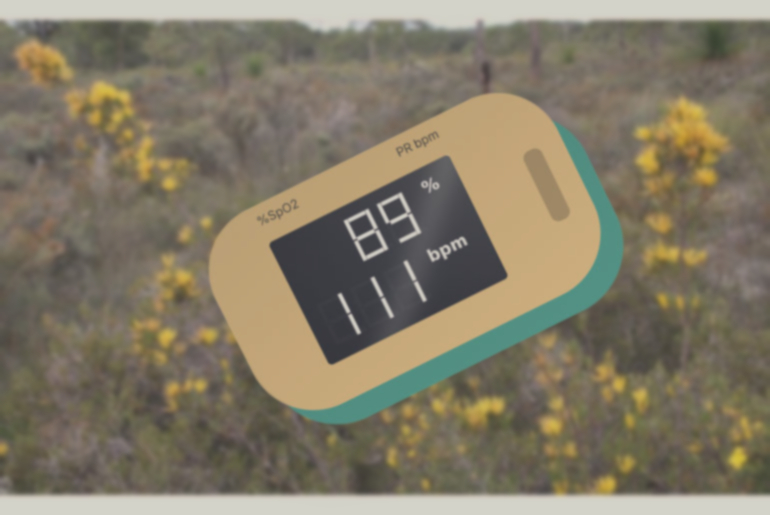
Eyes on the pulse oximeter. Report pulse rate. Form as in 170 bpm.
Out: 111 bpm
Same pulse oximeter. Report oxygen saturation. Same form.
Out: 89 %
